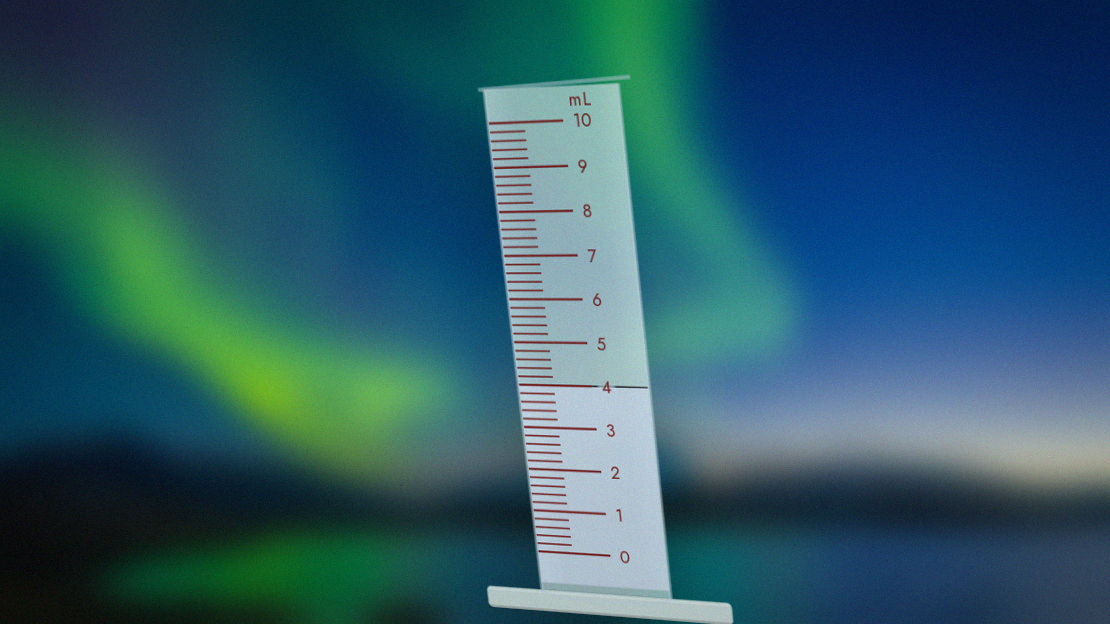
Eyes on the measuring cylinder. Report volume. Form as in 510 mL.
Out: 4 mL
